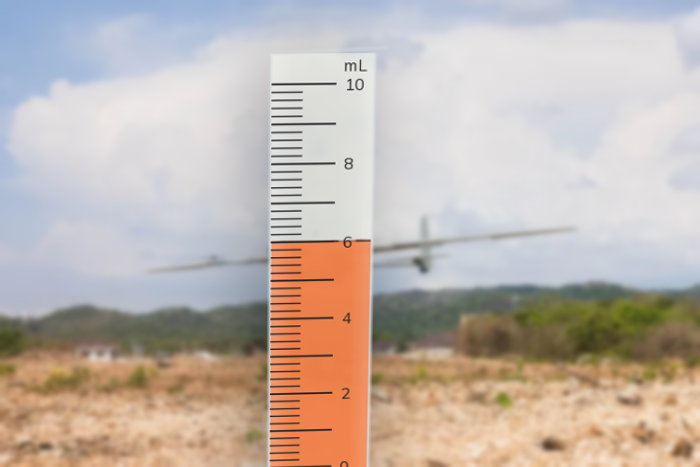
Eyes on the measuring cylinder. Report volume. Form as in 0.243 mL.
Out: 6 mL
